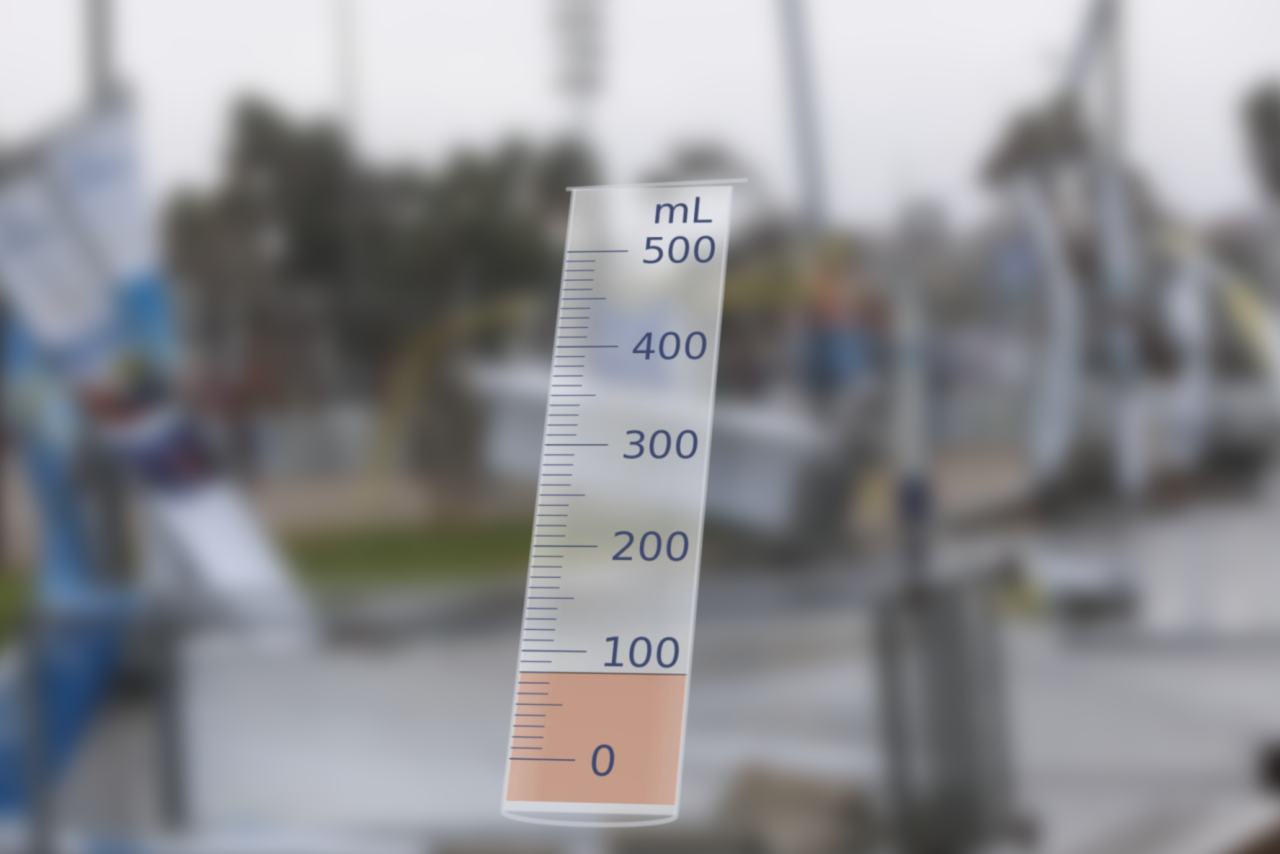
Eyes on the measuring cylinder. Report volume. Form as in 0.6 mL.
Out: 80 mL
